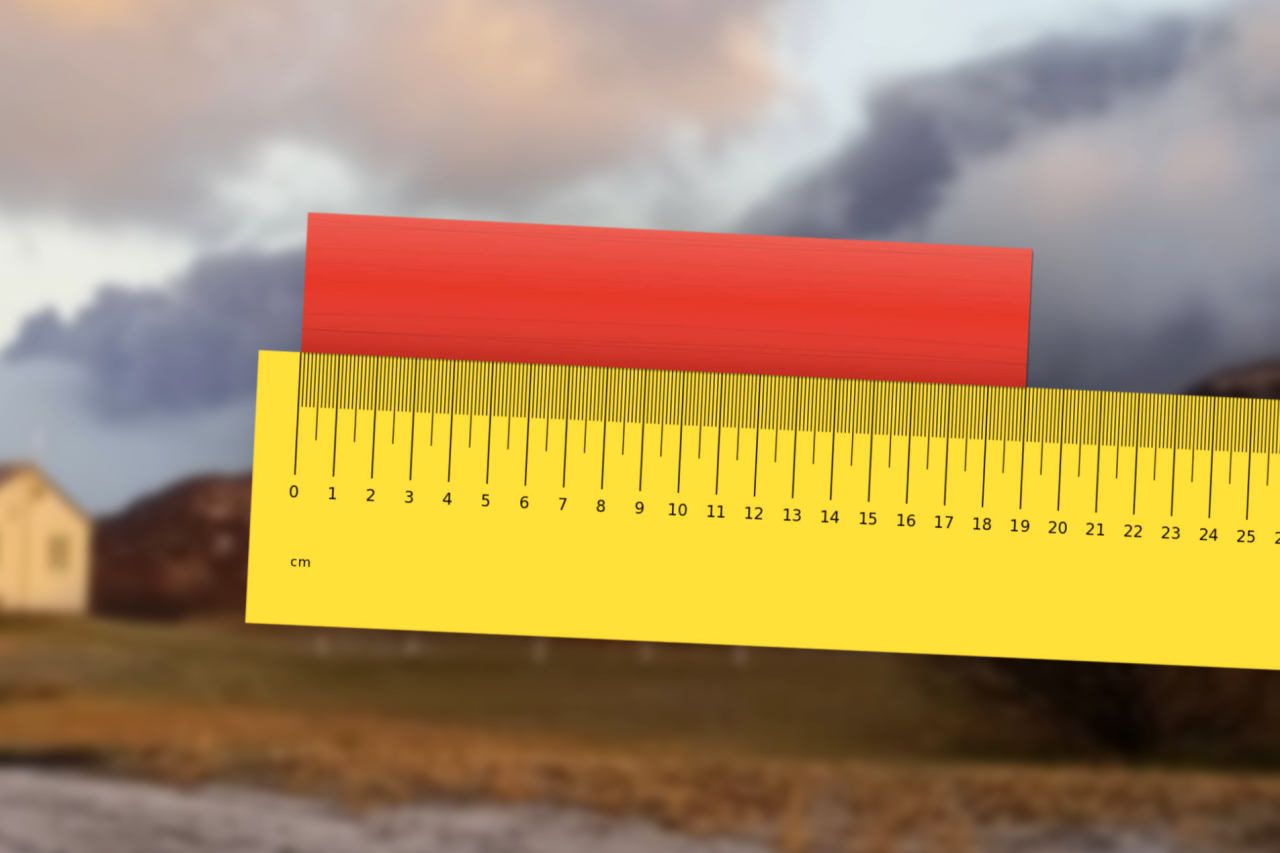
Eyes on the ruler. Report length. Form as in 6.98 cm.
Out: 19 cm
